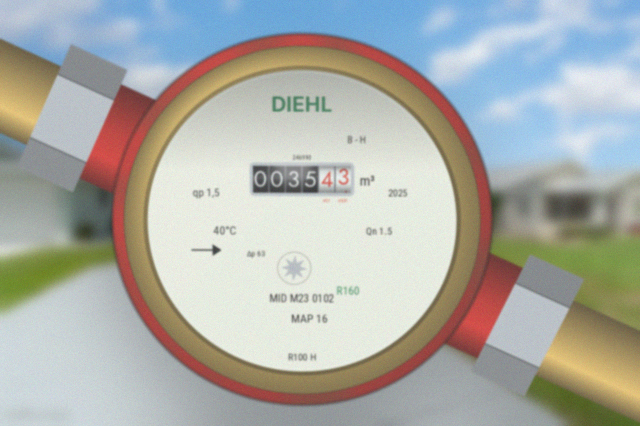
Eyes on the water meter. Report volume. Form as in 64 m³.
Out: 35.43 m³
